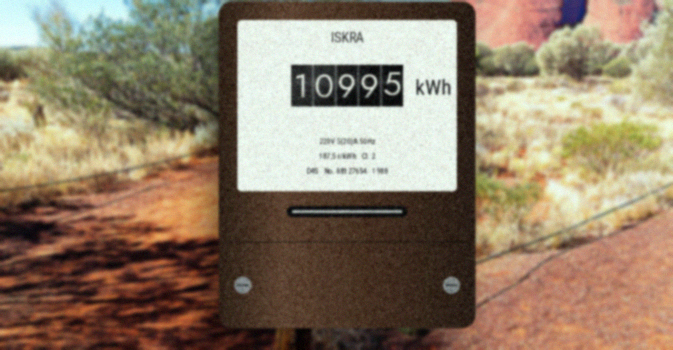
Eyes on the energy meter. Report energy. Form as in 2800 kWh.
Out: 10995 kWh
